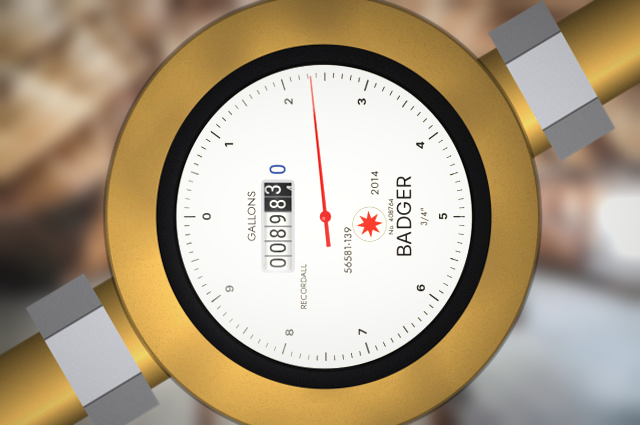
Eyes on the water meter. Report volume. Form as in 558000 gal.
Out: 89832.3 gal
